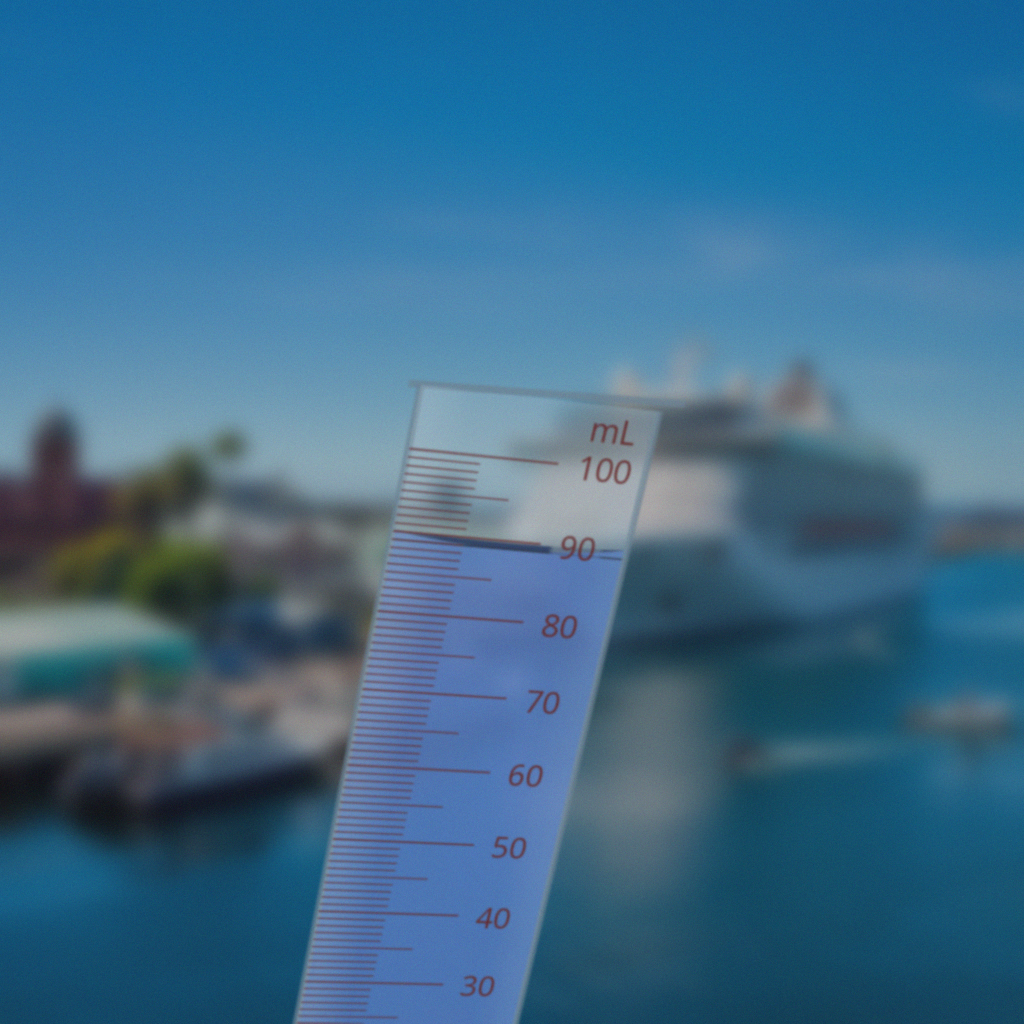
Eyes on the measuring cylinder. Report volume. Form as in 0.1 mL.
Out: 89 mL
